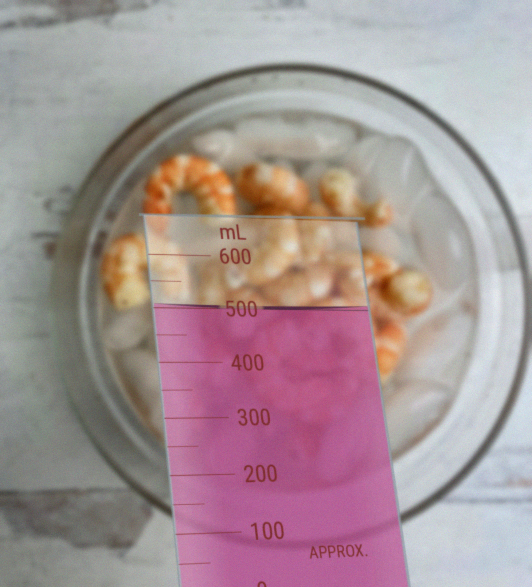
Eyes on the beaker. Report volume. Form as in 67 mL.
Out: 500 mL
